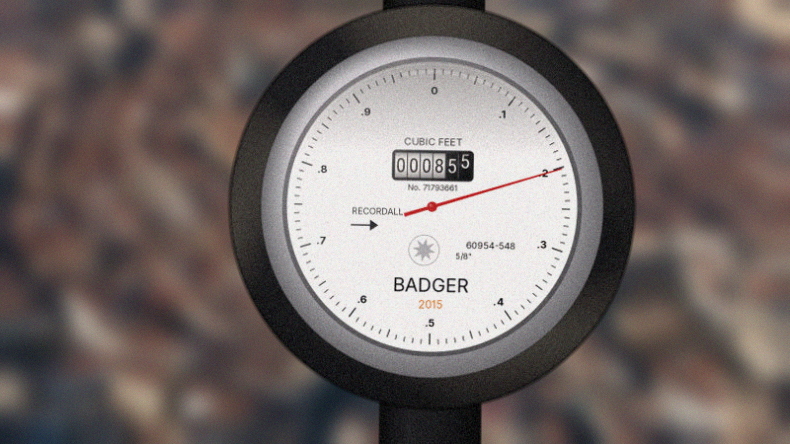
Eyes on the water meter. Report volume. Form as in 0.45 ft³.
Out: 855.20 ft³
